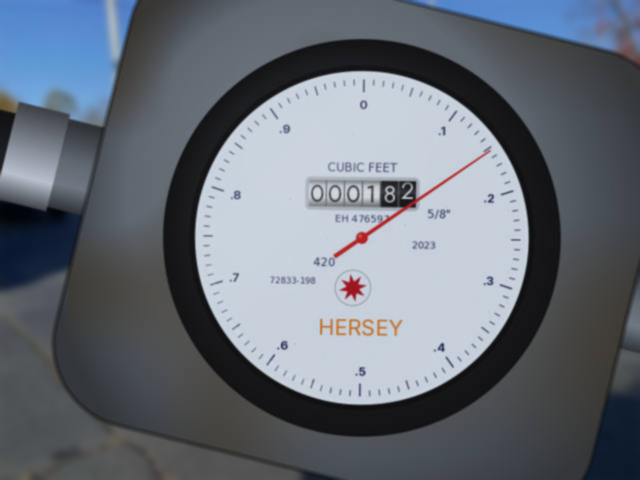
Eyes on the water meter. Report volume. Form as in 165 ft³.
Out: 182.15 ft³
